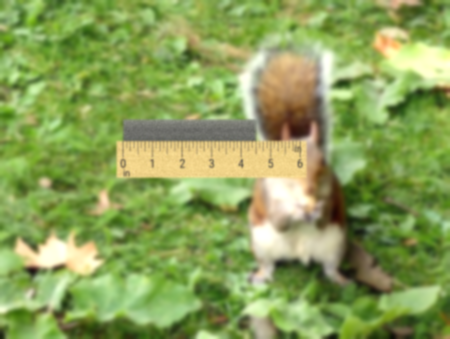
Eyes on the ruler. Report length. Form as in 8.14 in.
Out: 4.5 in
